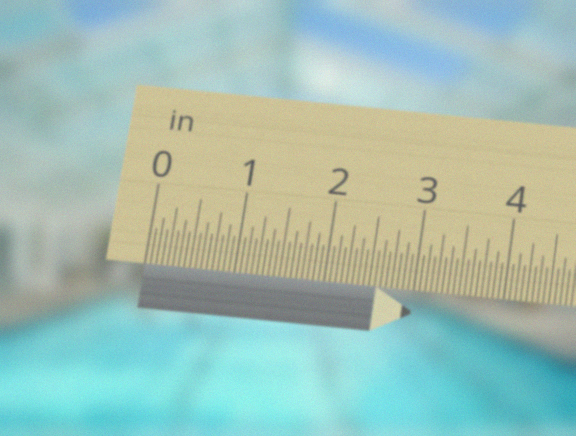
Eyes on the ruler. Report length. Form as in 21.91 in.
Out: 3 in
